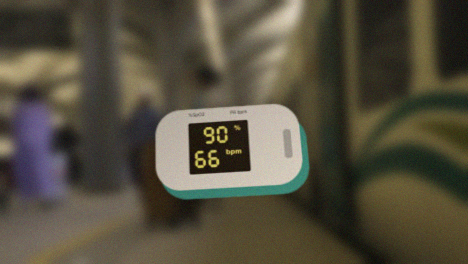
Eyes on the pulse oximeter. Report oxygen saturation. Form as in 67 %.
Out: 90 %
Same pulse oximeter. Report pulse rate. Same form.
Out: 66 bpm
